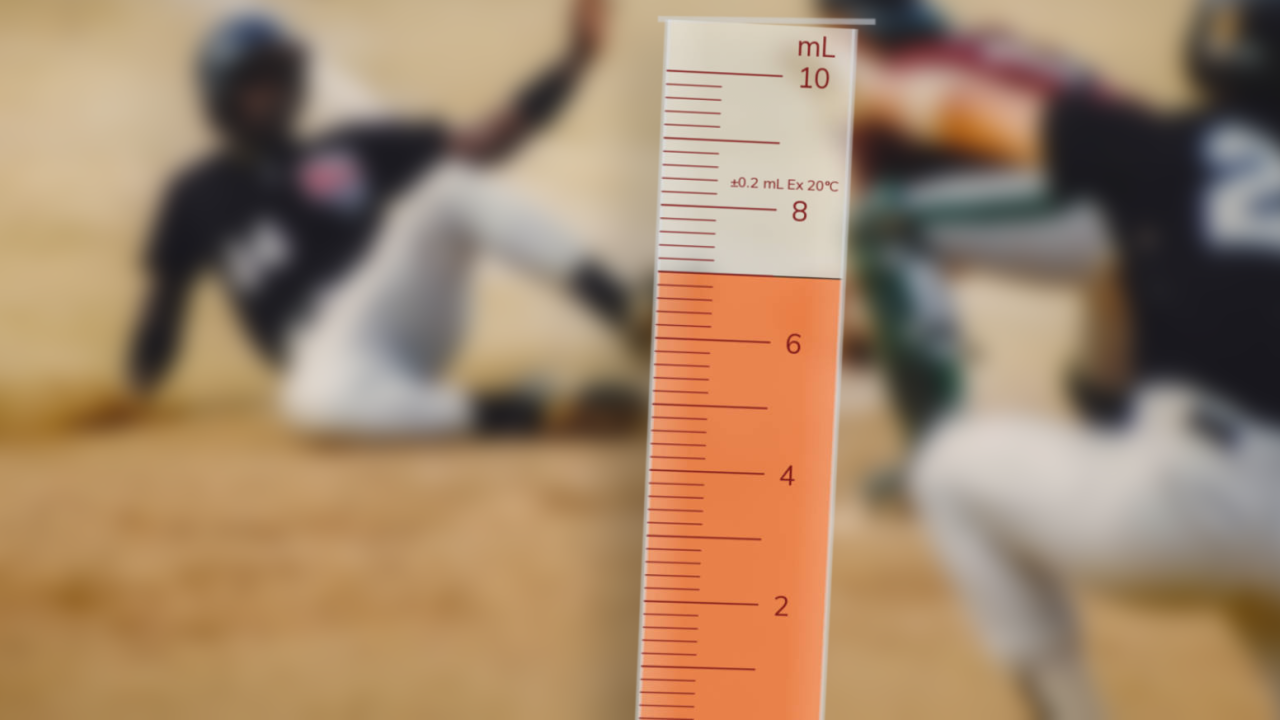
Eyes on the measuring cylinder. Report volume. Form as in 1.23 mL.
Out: 7 mL
